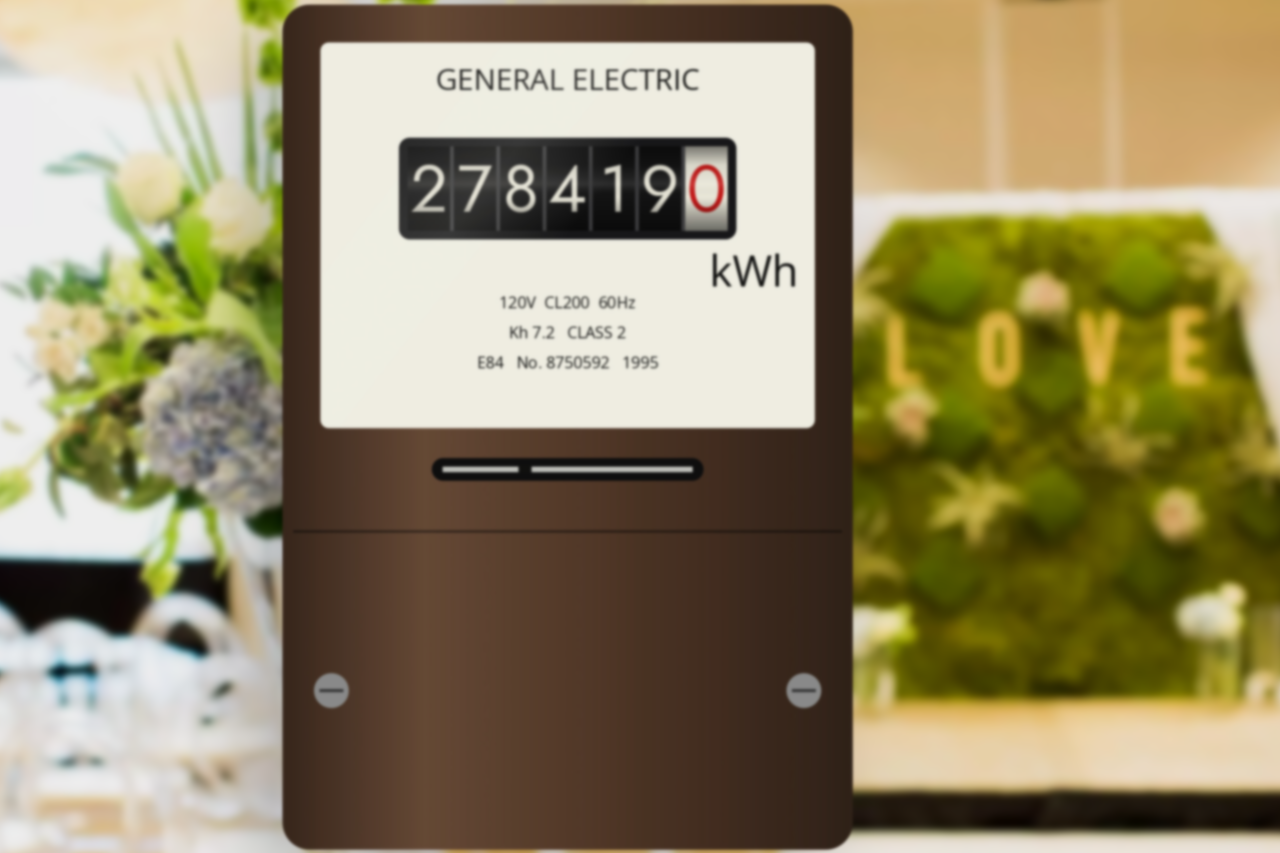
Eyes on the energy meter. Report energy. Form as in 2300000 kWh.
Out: 278419.0 kWh
